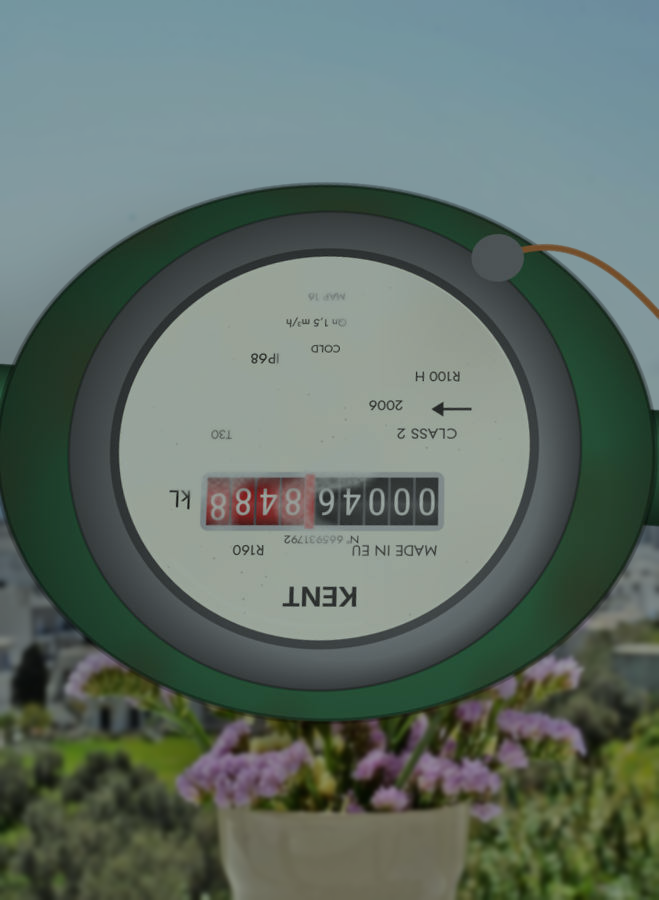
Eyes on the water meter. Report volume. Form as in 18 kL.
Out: 46.8488 kL
